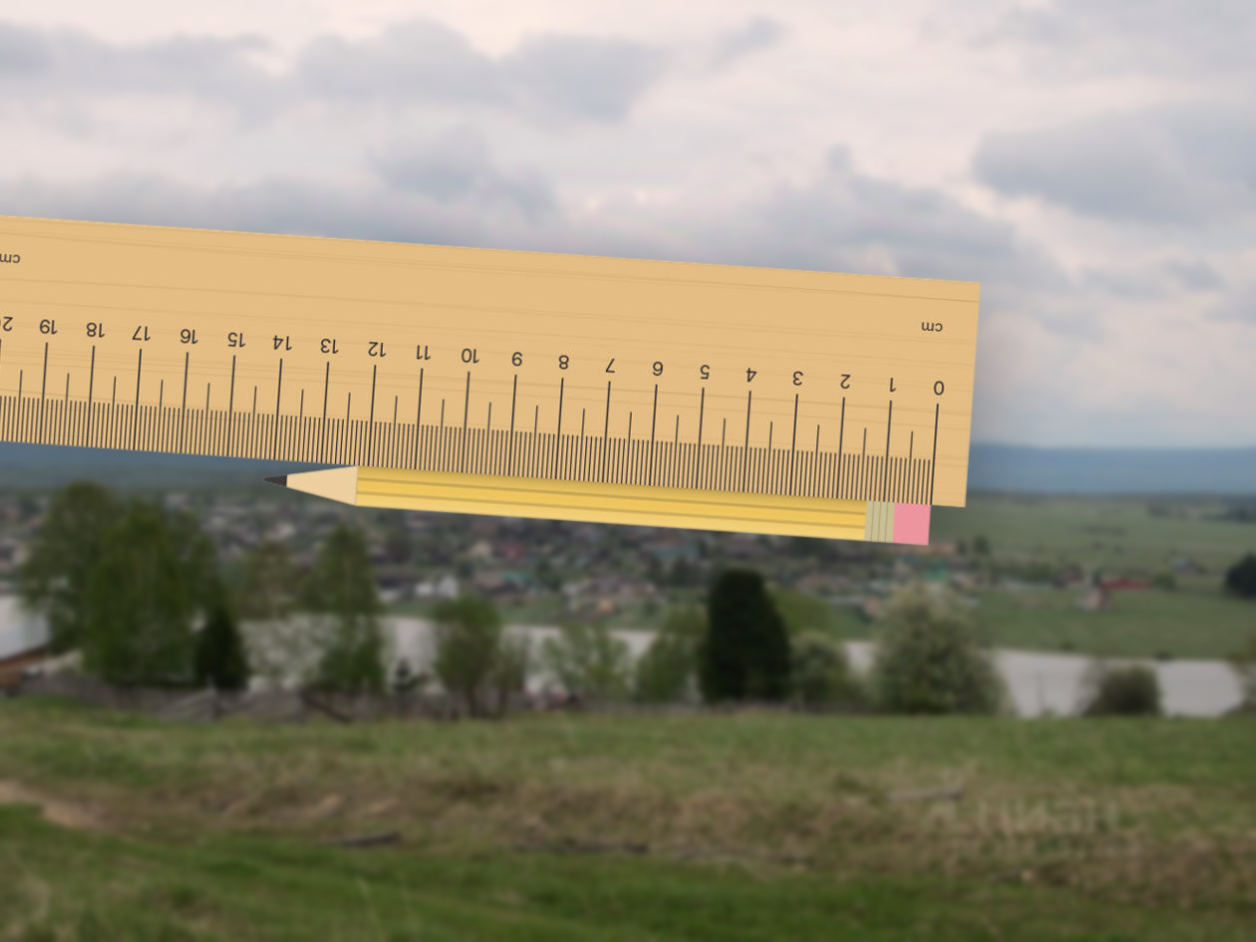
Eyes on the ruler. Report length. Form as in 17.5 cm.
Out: 14.2 cm
